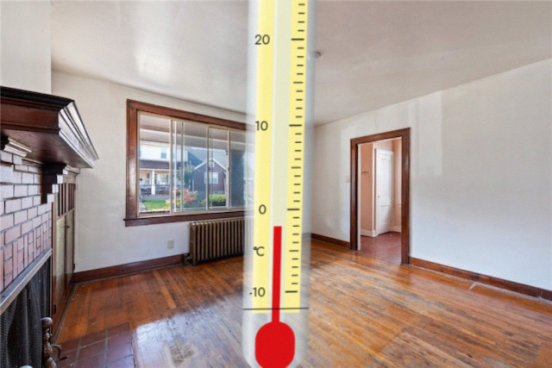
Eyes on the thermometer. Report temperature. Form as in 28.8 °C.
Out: -2 °C
